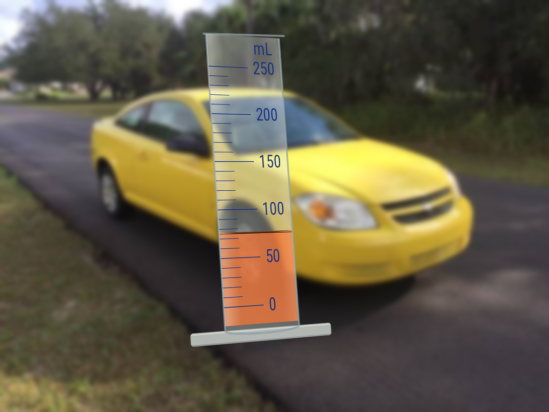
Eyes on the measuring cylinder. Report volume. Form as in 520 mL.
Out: 75 mL
